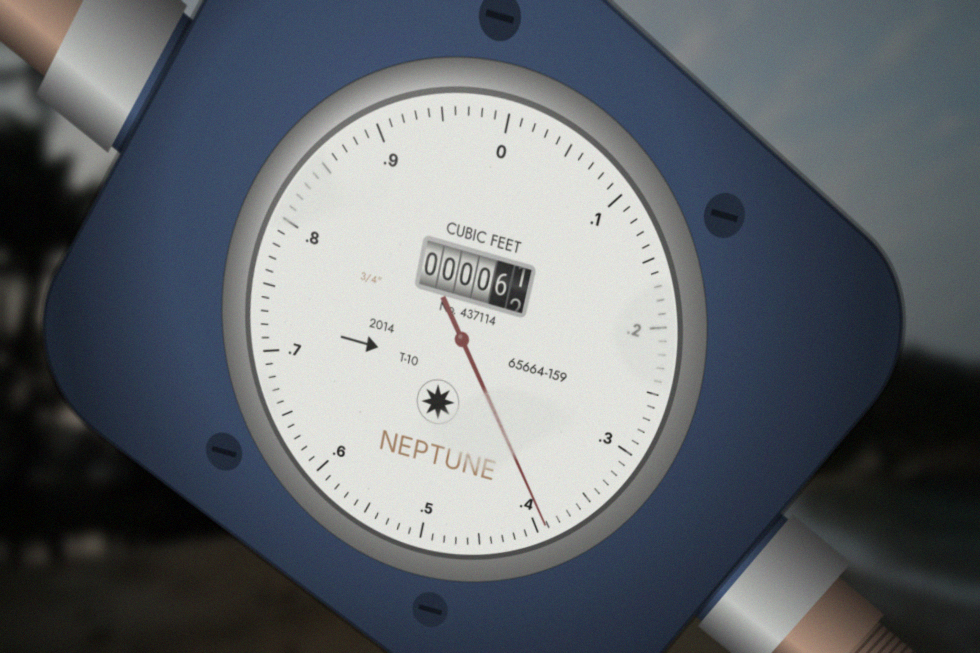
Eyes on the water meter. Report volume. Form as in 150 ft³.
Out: 61.39 ft³
